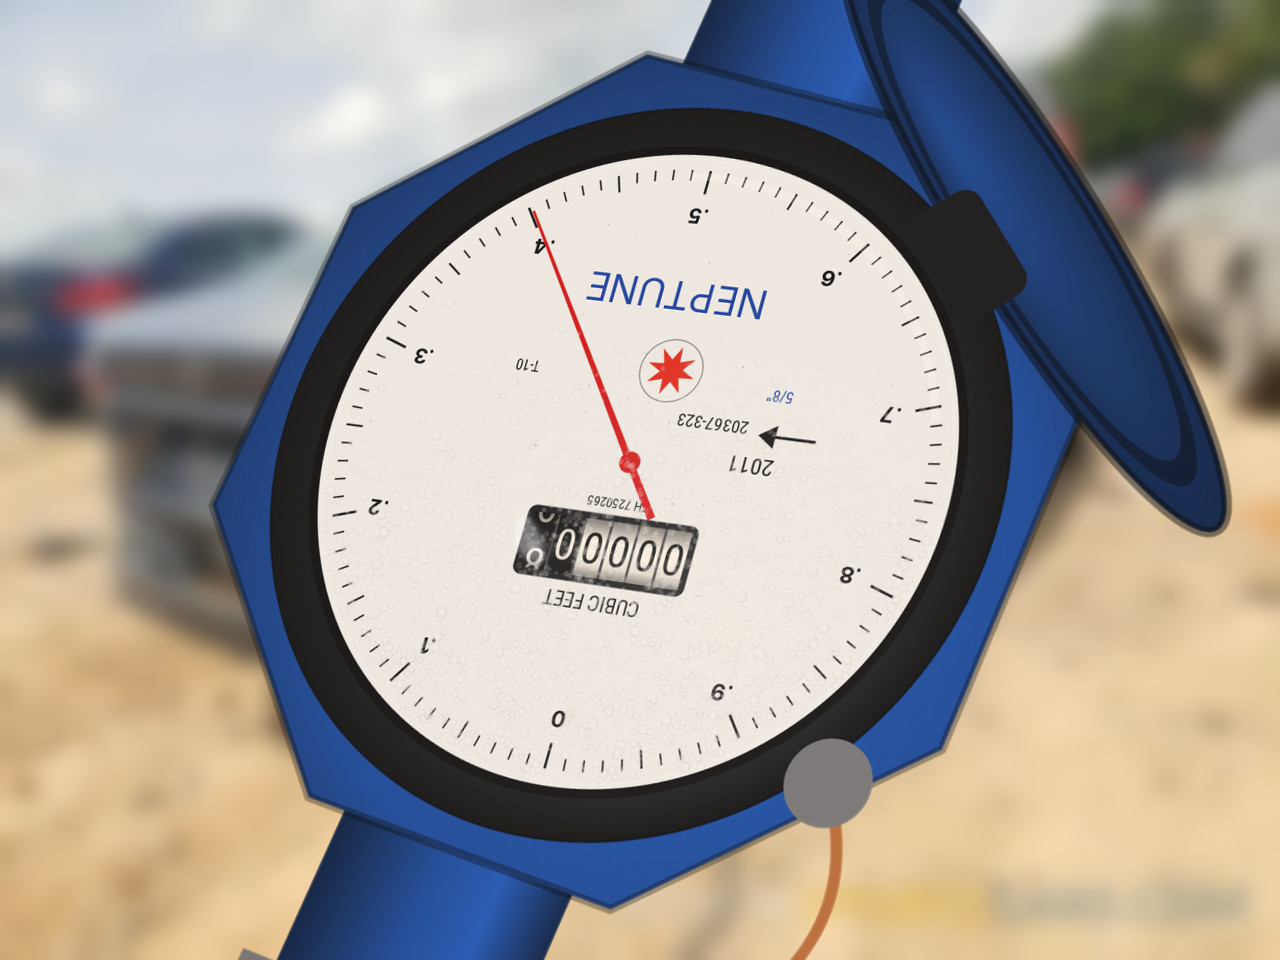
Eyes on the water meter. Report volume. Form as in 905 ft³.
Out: 8.40 ft³
